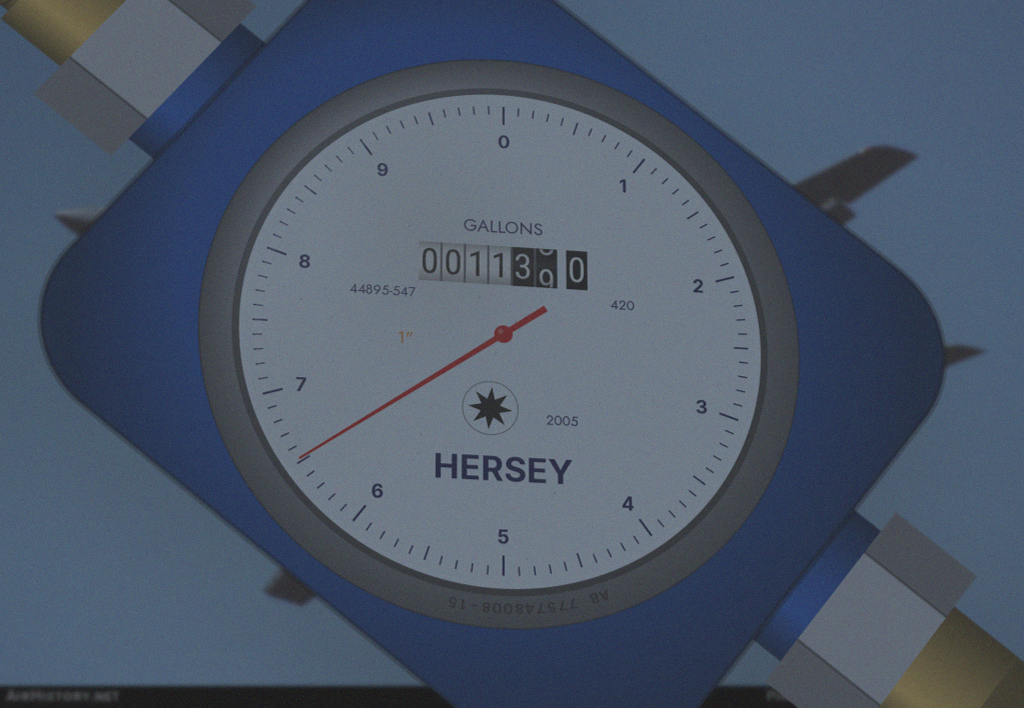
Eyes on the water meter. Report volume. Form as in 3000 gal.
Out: 11386.5 gal
